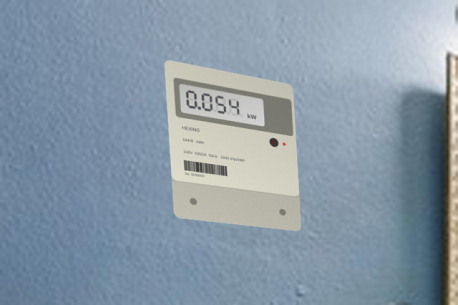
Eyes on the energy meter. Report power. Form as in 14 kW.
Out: 0.054 kW
